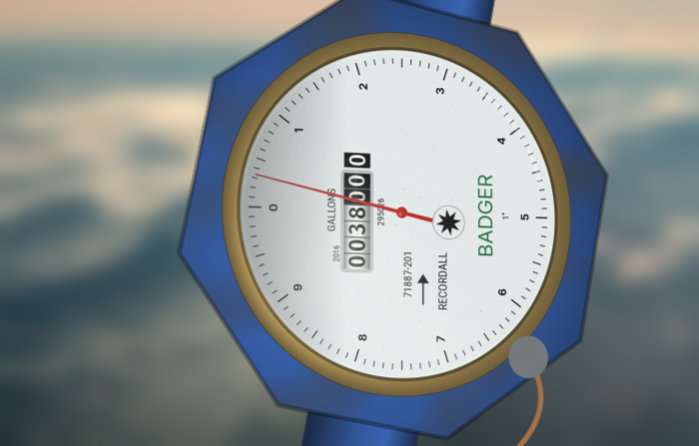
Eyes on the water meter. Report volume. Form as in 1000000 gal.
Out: 38000.3 gal
